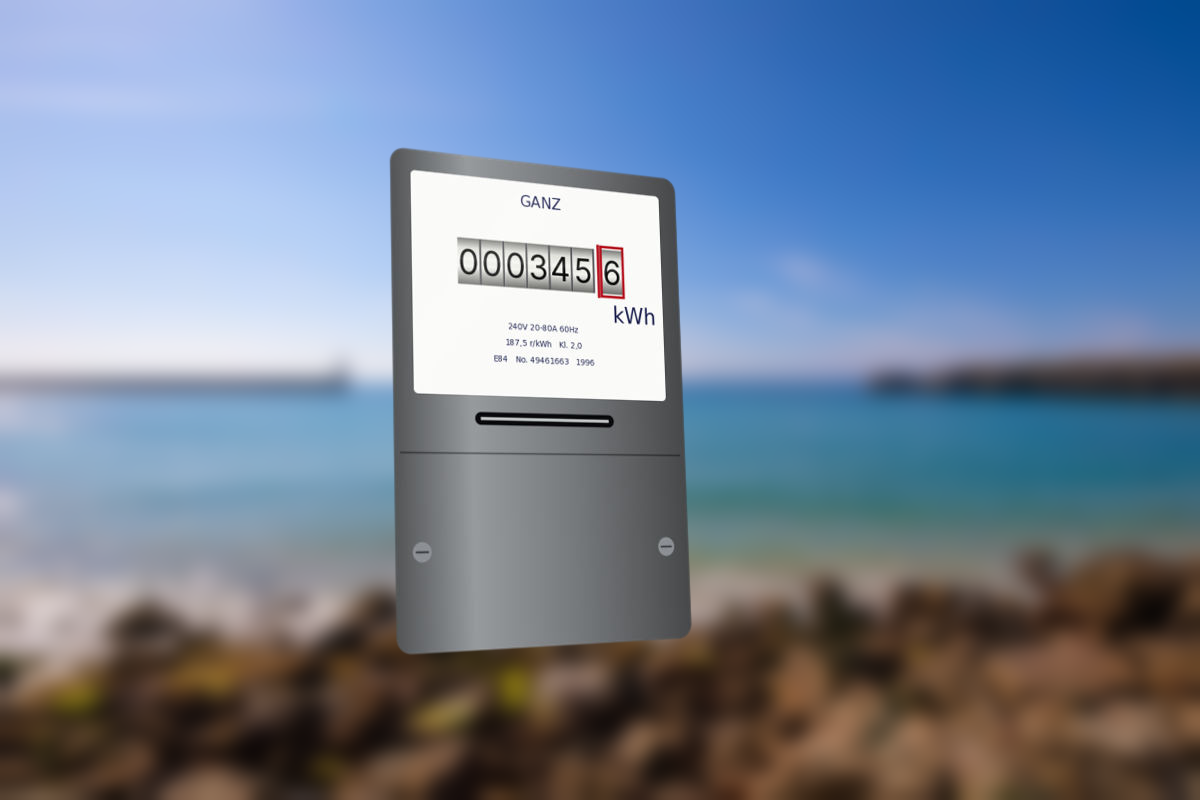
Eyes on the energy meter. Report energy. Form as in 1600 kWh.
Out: 345.6 kWh
